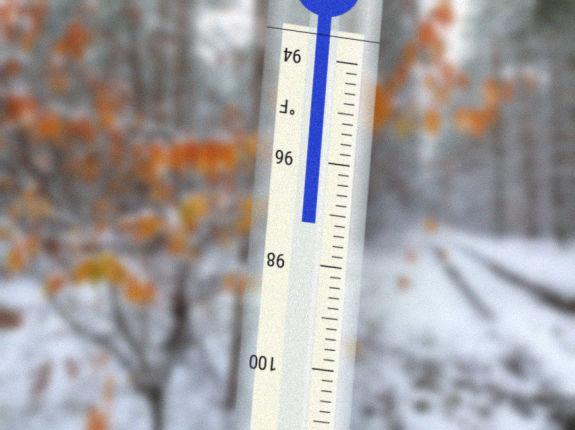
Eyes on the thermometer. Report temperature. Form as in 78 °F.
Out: 97.2 °F
